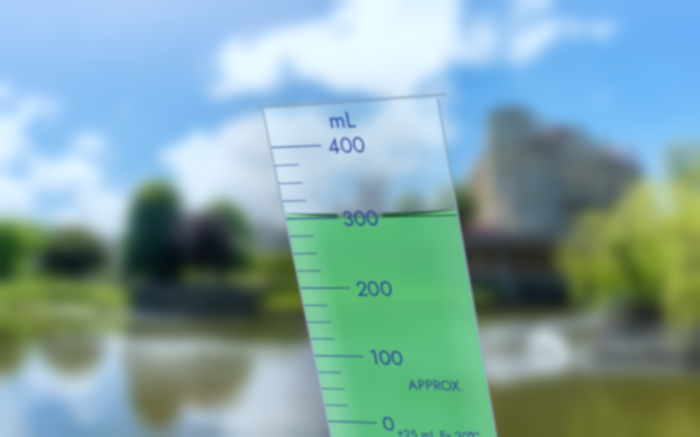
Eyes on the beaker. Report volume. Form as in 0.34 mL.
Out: 300 mL
